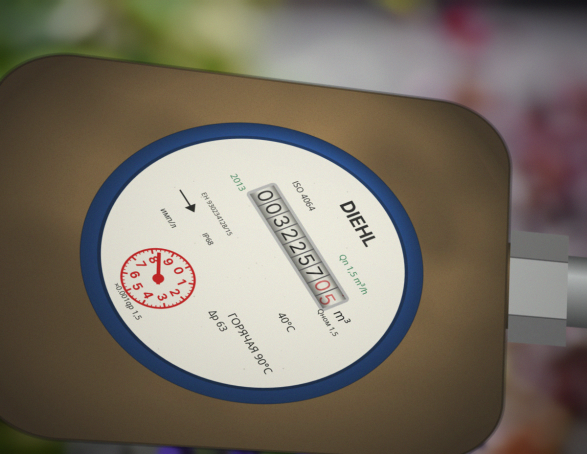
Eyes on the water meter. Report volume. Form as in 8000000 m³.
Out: 32257.048 m³
